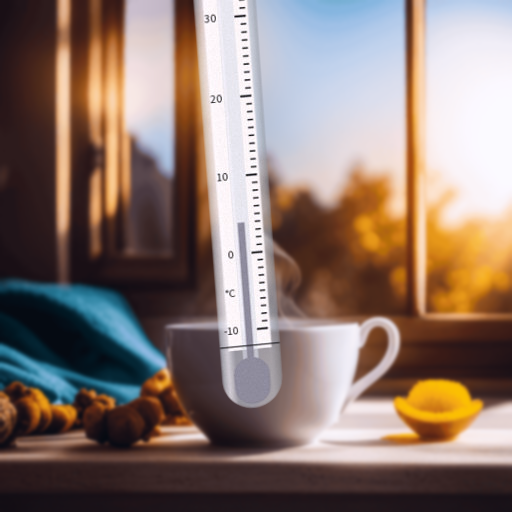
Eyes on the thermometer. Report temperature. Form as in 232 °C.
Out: 4 °C
